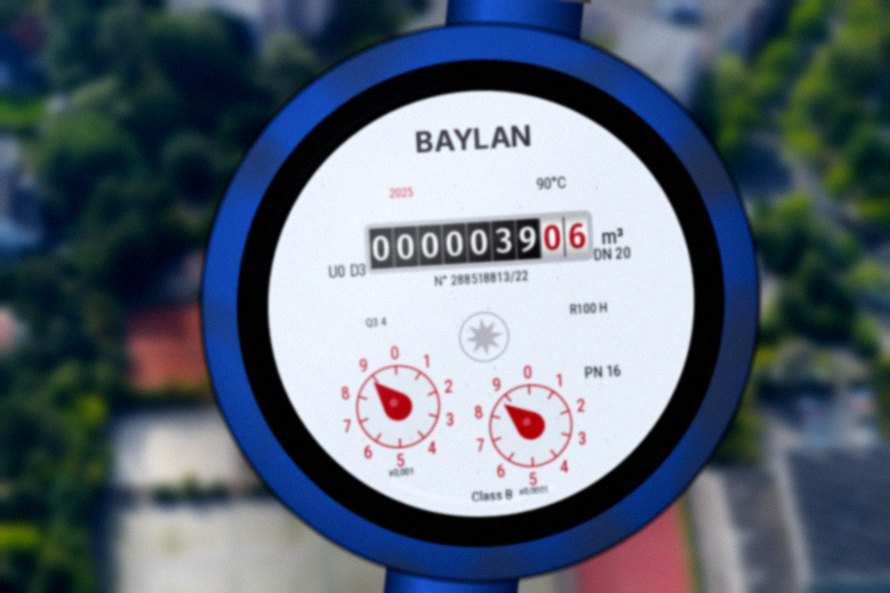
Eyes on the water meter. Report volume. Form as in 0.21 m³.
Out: 39.0688 m³
